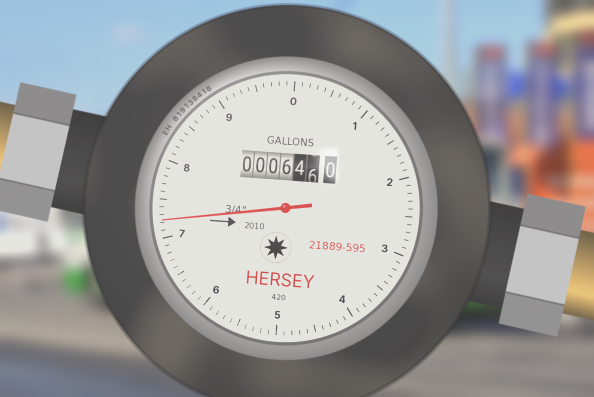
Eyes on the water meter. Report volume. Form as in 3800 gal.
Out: 6457.2 gal
